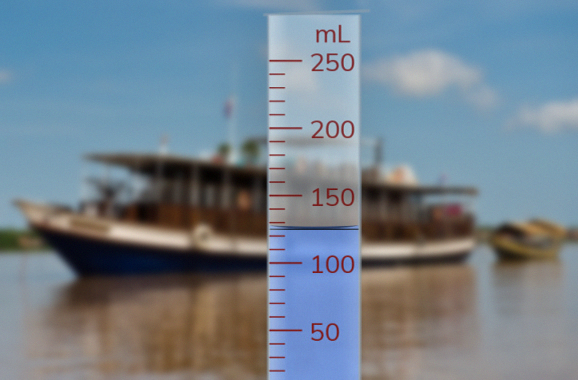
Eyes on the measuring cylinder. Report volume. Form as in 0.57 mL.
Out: 125 mL
